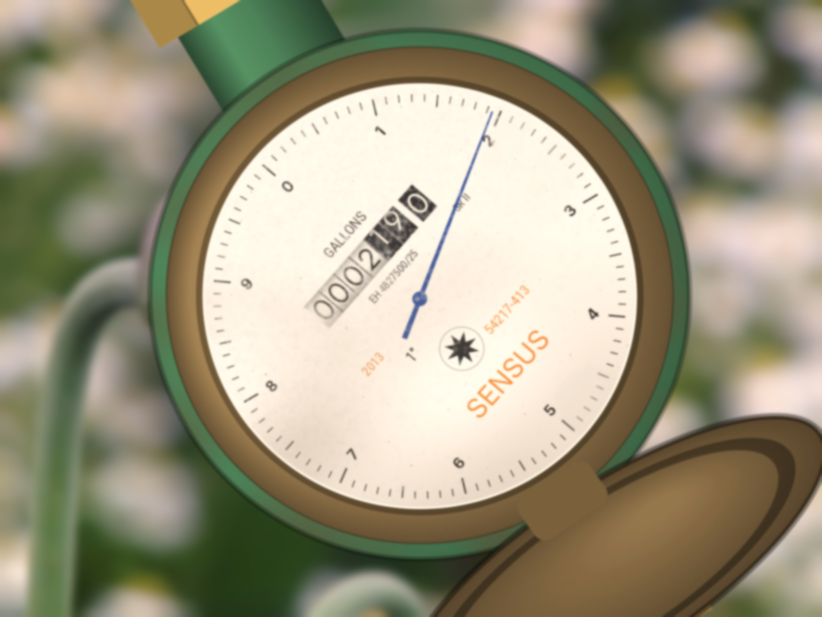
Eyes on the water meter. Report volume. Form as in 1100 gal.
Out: 2191.9 gal
